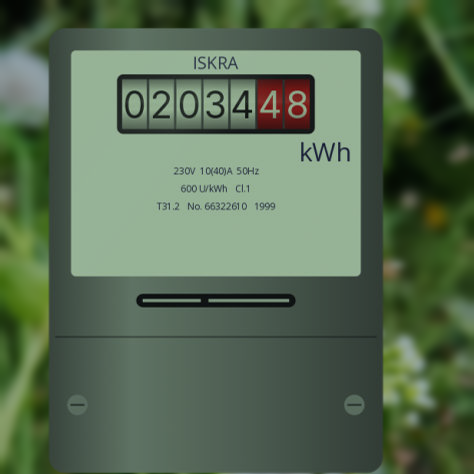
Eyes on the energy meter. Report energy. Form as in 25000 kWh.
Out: 2034.48 kWh
